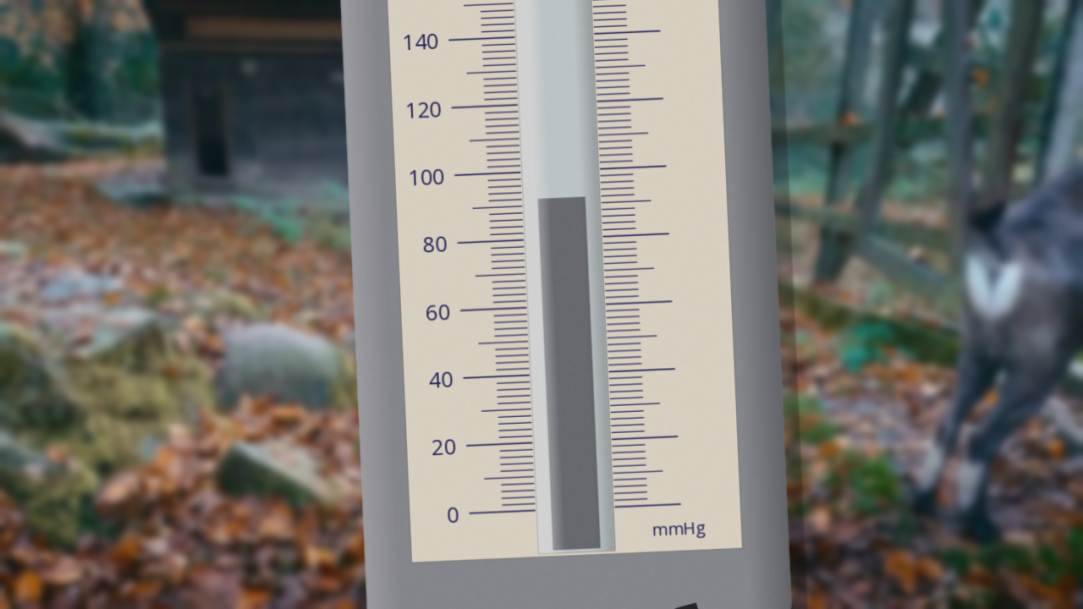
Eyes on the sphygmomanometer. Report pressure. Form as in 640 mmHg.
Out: 92 mmHg
